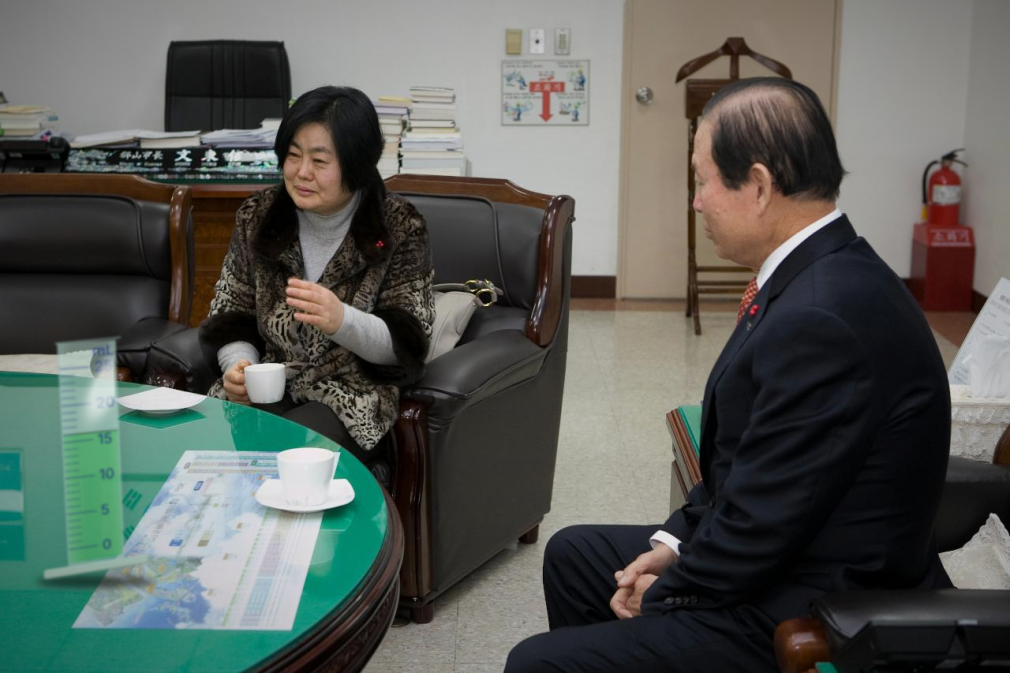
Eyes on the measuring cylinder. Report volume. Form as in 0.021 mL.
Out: 16 mL
